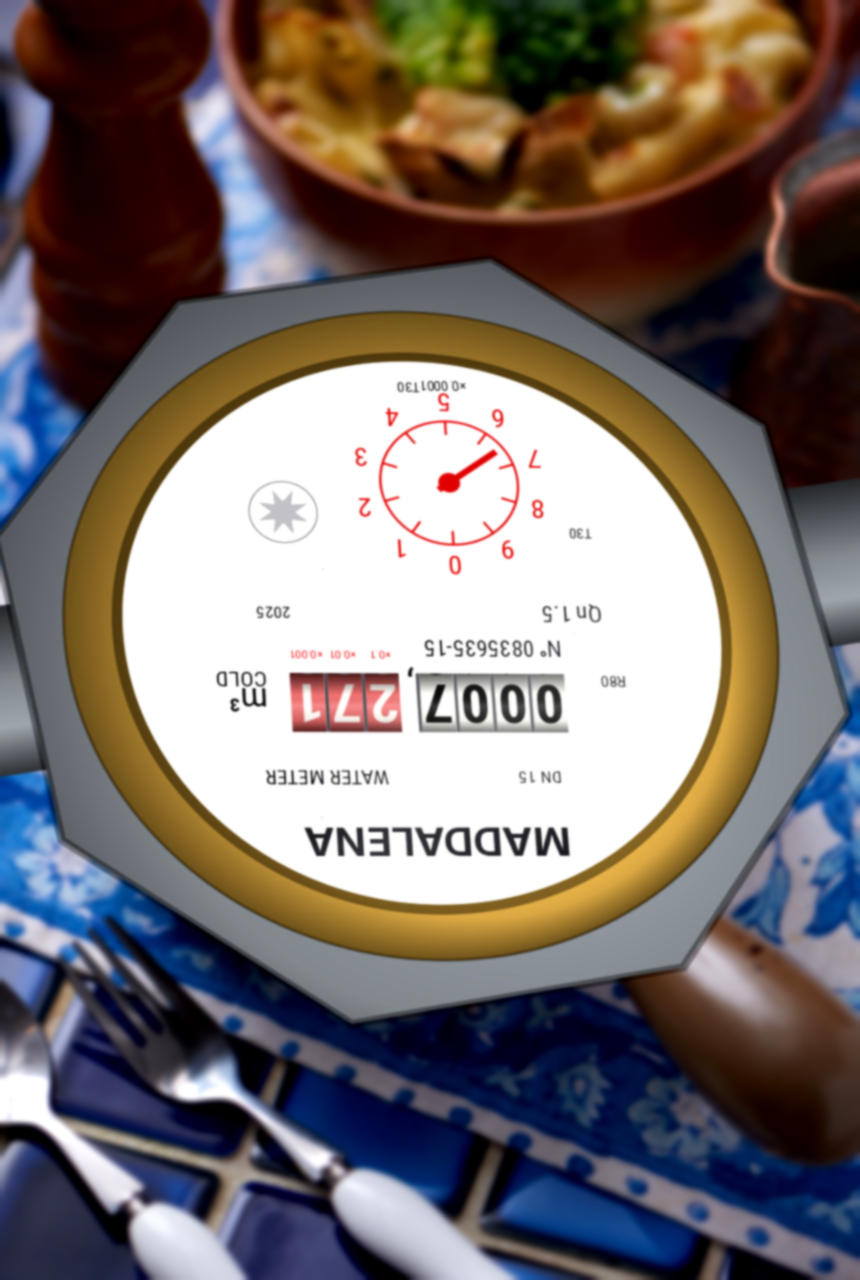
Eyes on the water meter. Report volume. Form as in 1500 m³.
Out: 7.2716 m³
